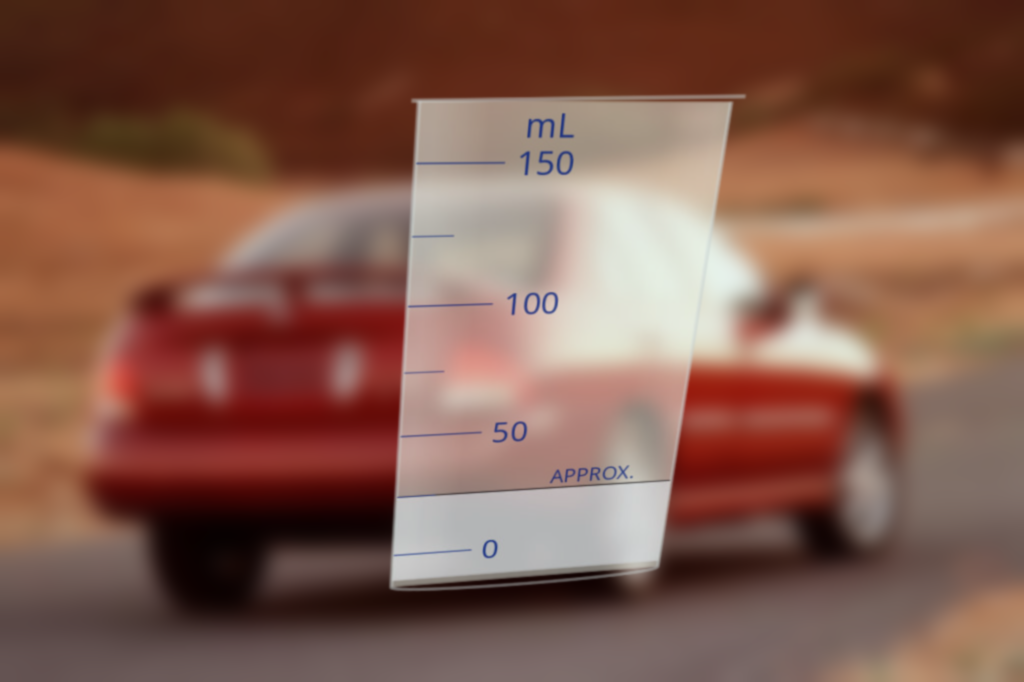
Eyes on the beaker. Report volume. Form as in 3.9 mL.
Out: 25 mL
